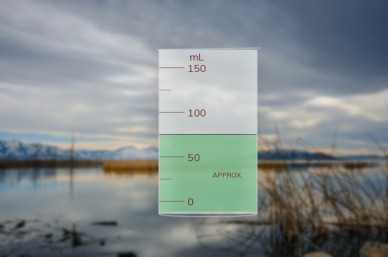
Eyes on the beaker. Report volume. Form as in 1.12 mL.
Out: 75 mL
